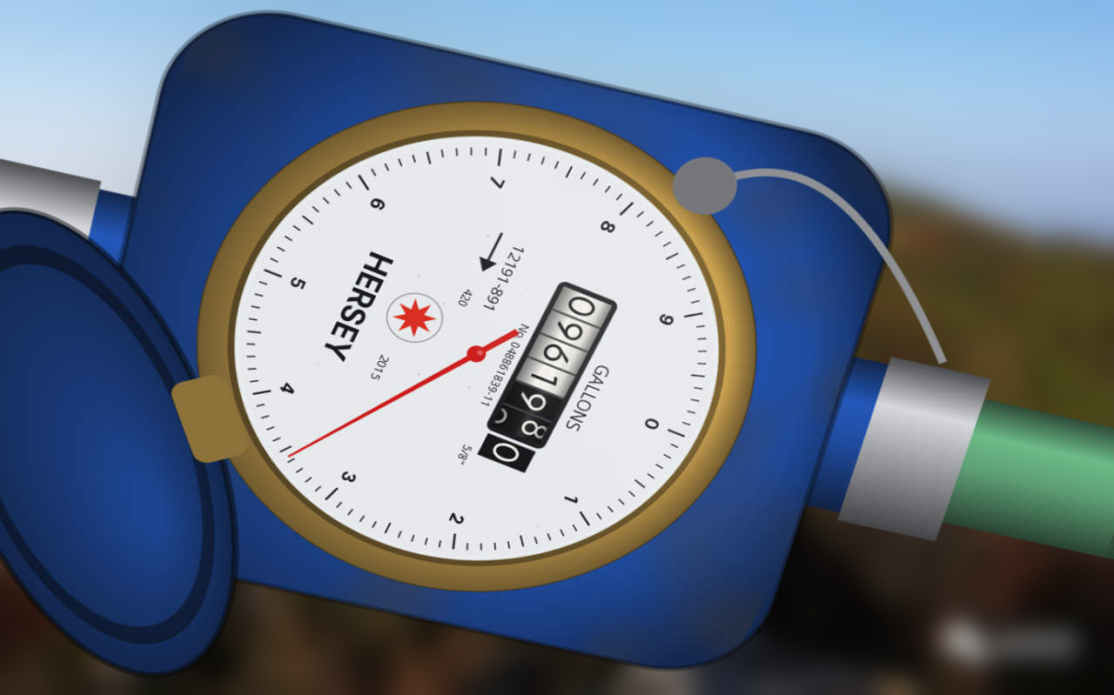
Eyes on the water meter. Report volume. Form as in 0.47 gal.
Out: 961983.4 gal
